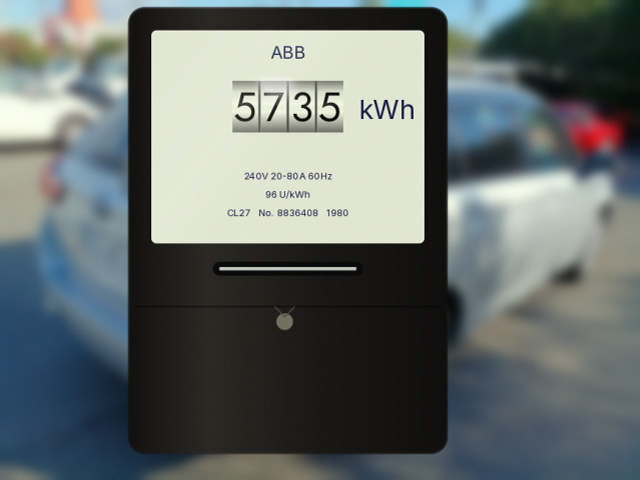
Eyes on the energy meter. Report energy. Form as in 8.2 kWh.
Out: 5735 kWh
